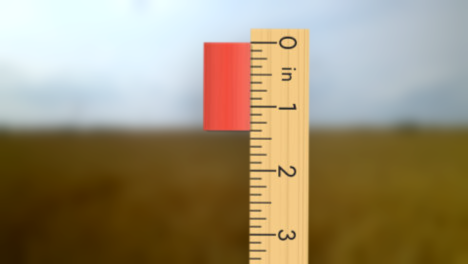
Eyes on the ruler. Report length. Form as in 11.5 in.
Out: 1.375 in
